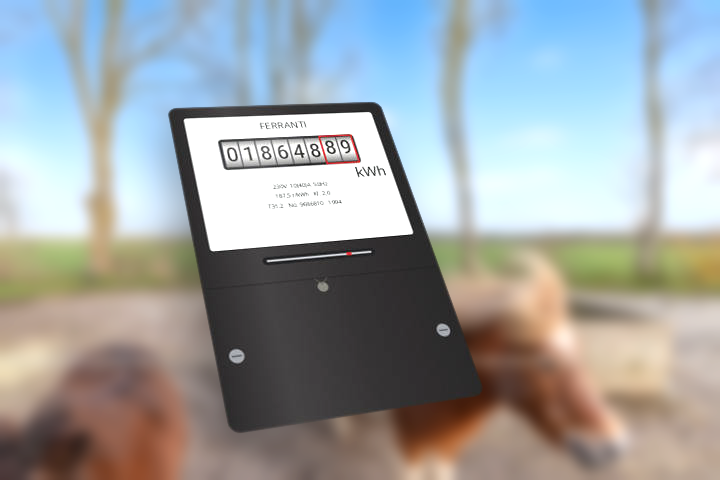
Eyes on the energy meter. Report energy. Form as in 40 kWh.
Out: 18648.89 kWh
